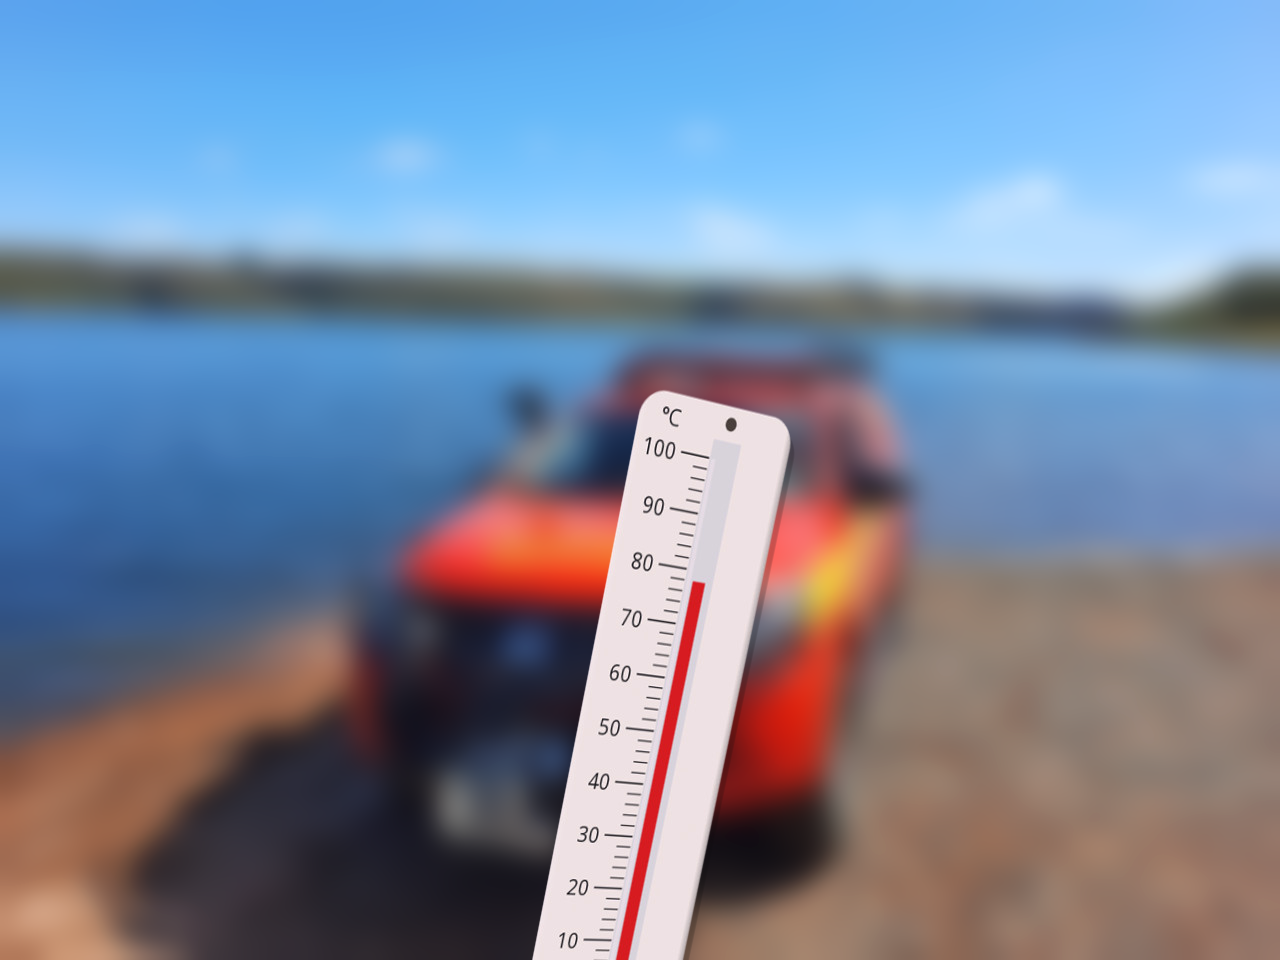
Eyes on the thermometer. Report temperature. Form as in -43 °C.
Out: 78 °C
